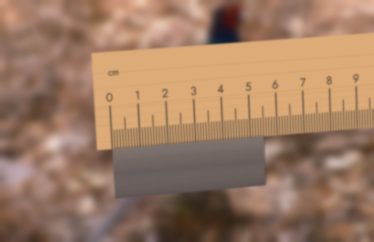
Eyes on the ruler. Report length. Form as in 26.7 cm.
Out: 5.5 cm
